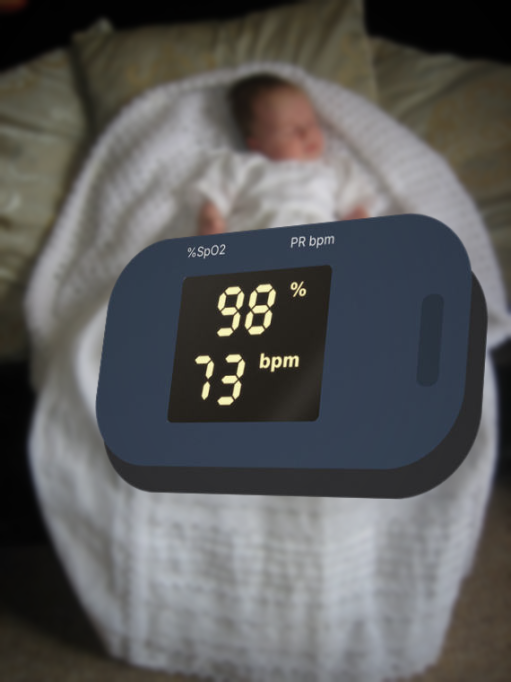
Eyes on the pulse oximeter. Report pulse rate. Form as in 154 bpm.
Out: 73 bpm
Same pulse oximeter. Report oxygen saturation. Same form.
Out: 98 %
